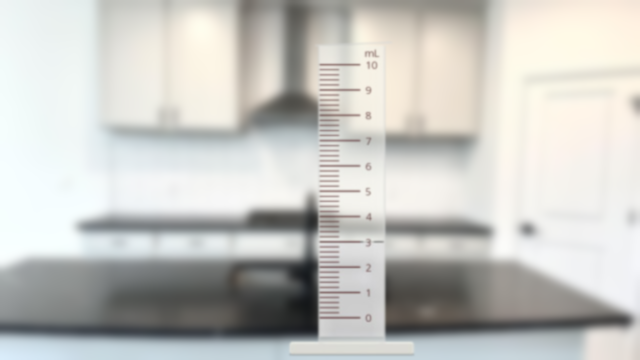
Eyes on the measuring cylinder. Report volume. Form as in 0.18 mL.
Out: 3 mL
